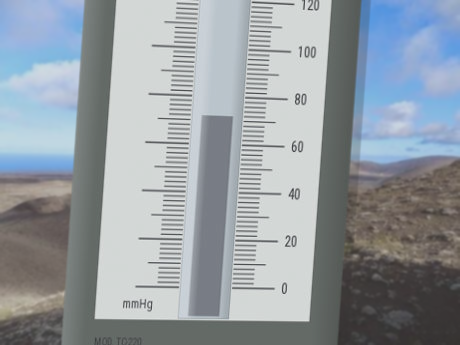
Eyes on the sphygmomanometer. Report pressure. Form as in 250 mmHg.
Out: 72 mmHg
